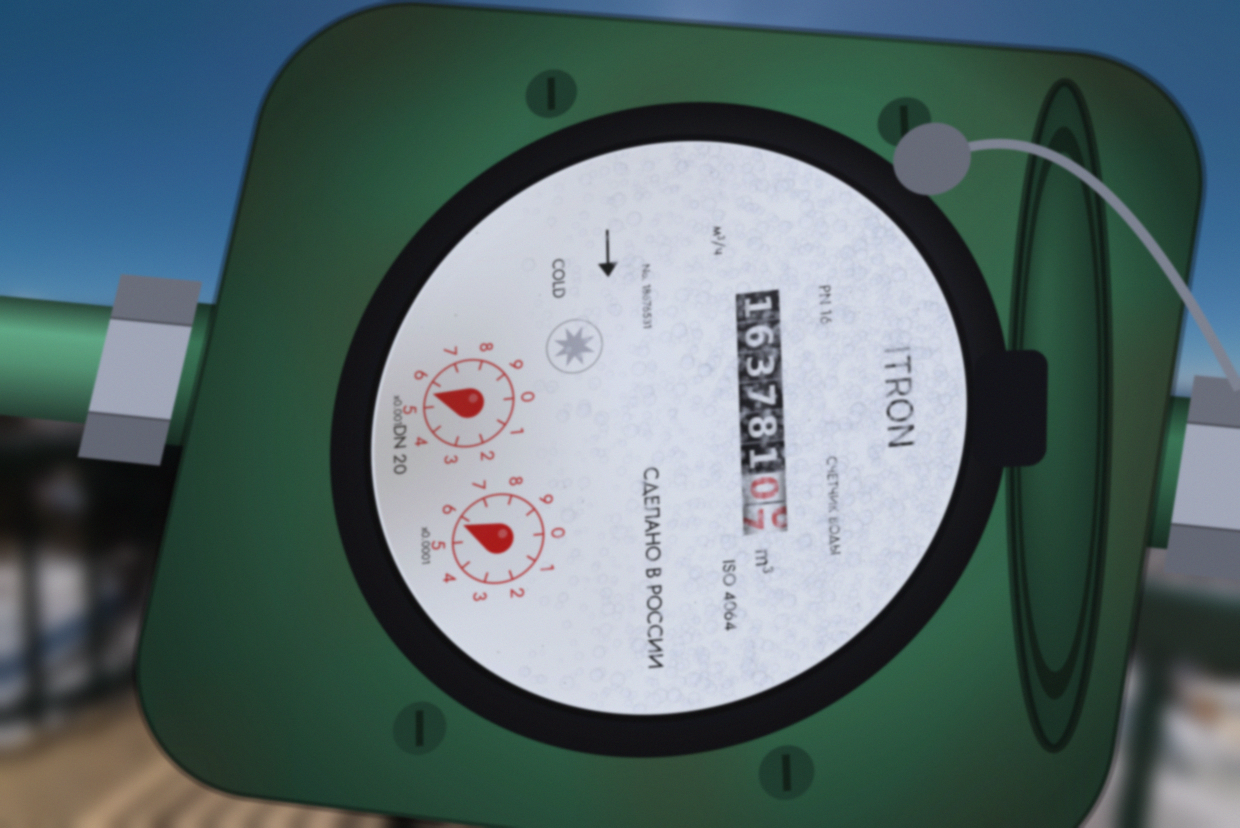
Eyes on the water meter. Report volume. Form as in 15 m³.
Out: 163781.0655 m³
